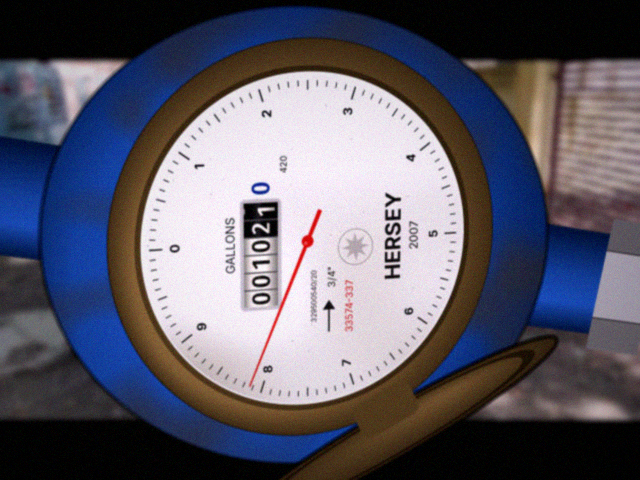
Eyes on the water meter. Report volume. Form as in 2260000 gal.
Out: 10208.1 gal
